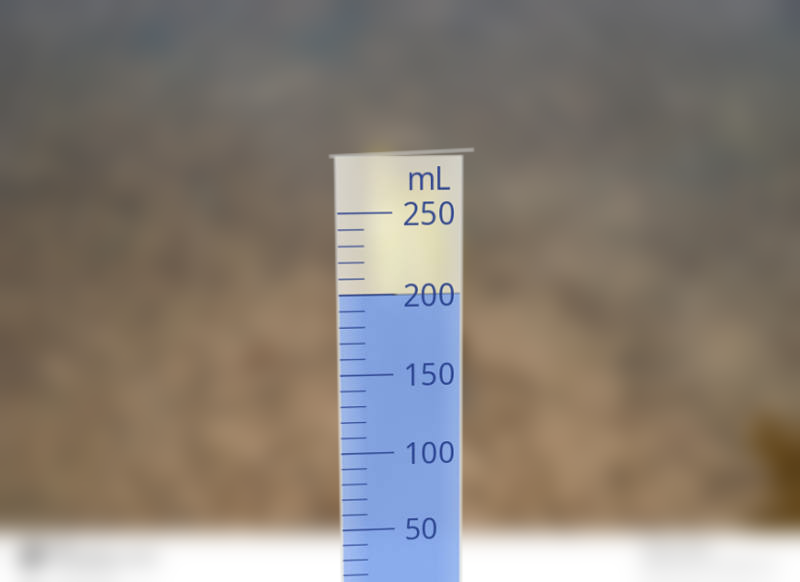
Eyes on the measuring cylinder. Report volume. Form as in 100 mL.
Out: 200 mL
